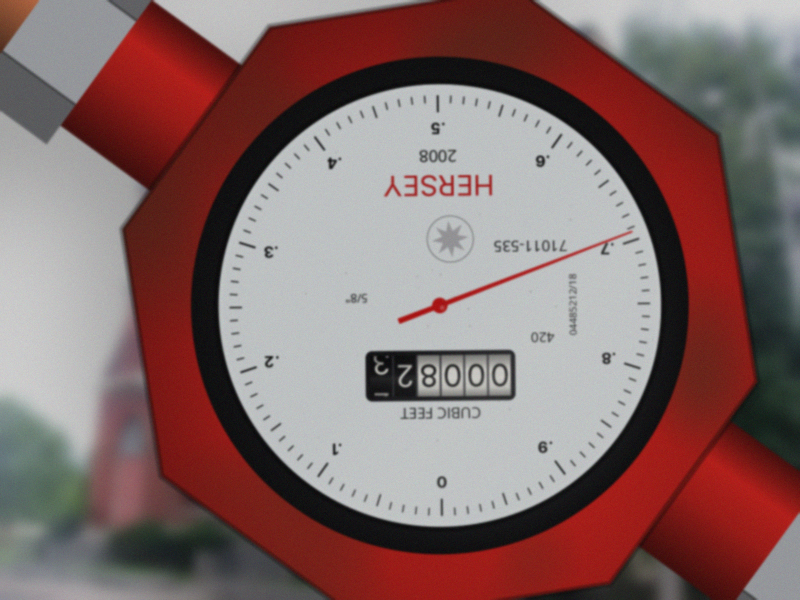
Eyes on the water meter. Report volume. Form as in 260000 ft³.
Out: 822.69 ft³
